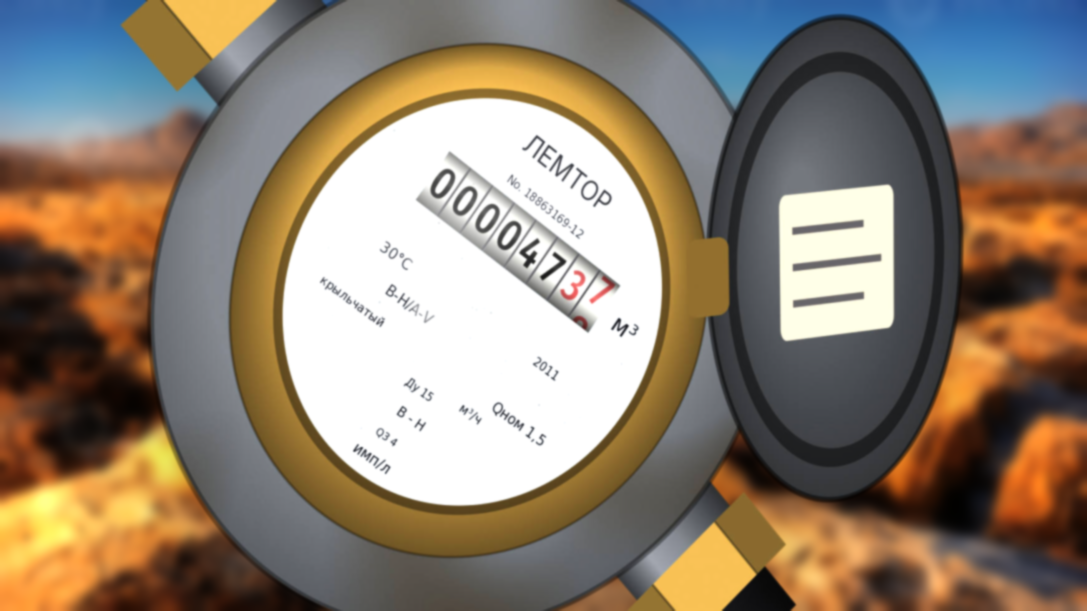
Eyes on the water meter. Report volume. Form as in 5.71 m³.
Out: 47.37 m³
